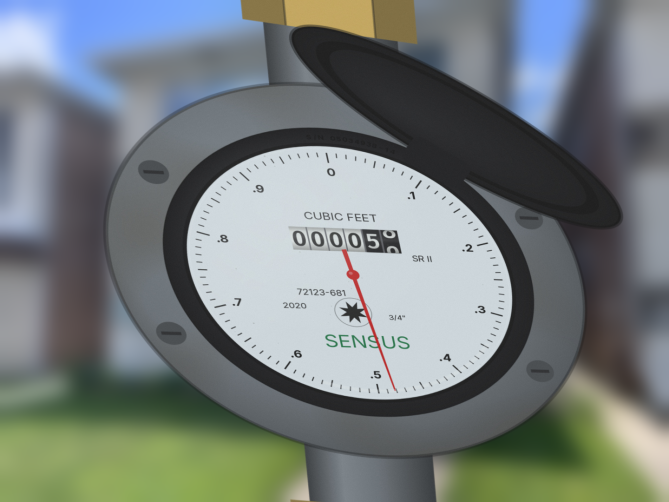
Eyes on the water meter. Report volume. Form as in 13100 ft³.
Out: 58.48 ft³
